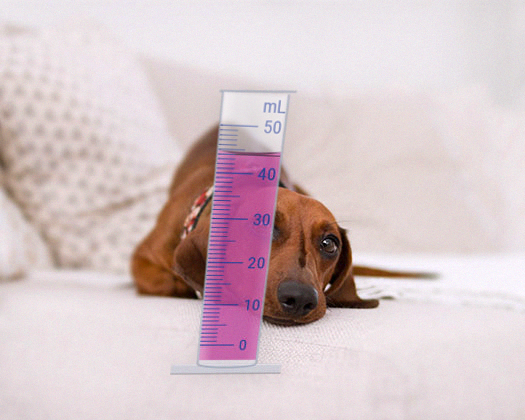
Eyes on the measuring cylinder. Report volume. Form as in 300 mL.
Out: 44 mL
